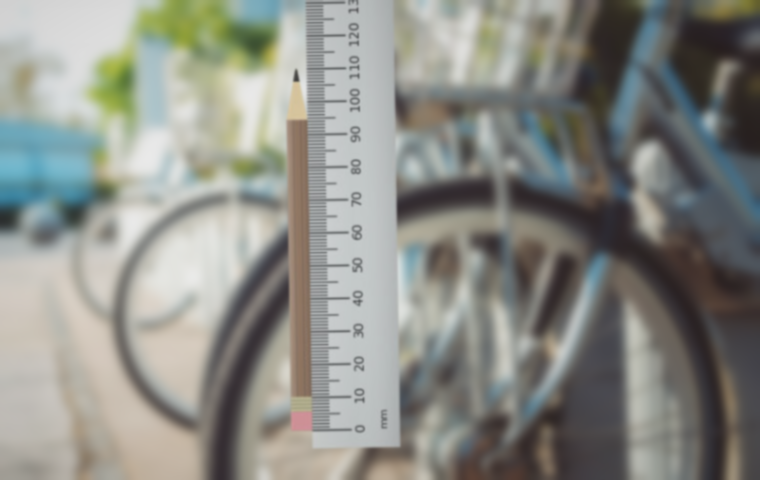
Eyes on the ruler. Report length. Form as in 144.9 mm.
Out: 110 mm
